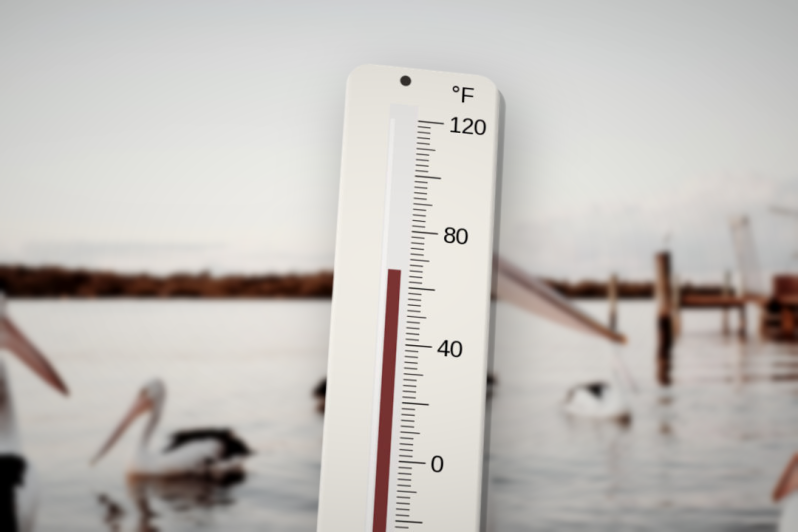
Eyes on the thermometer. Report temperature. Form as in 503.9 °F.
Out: 66 °F
